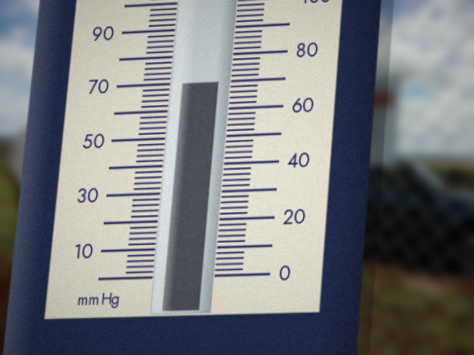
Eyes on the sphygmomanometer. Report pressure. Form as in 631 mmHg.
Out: 70 mmHg
